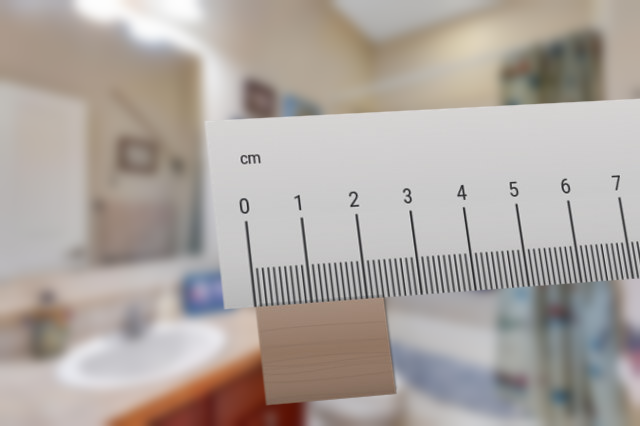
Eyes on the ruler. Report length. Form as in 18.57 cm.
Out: 2.3 cm
